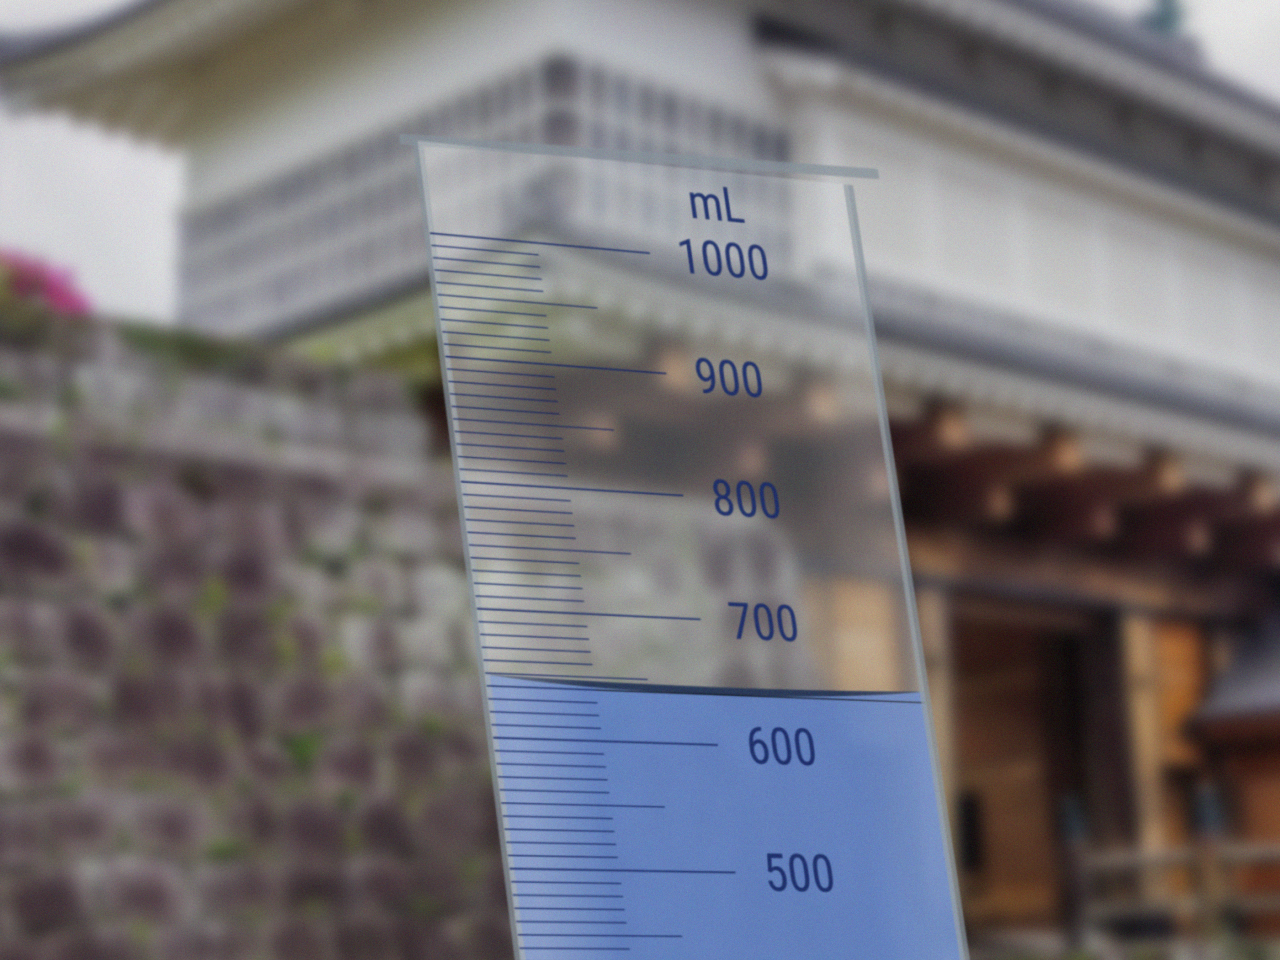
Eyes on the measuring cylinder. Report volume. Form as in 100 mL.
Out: 640 mL
